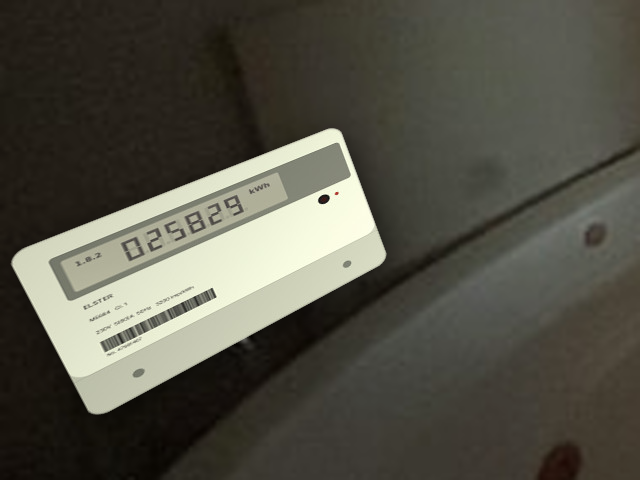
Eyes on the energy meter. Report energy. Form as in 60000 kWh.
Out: 25829 kWh
